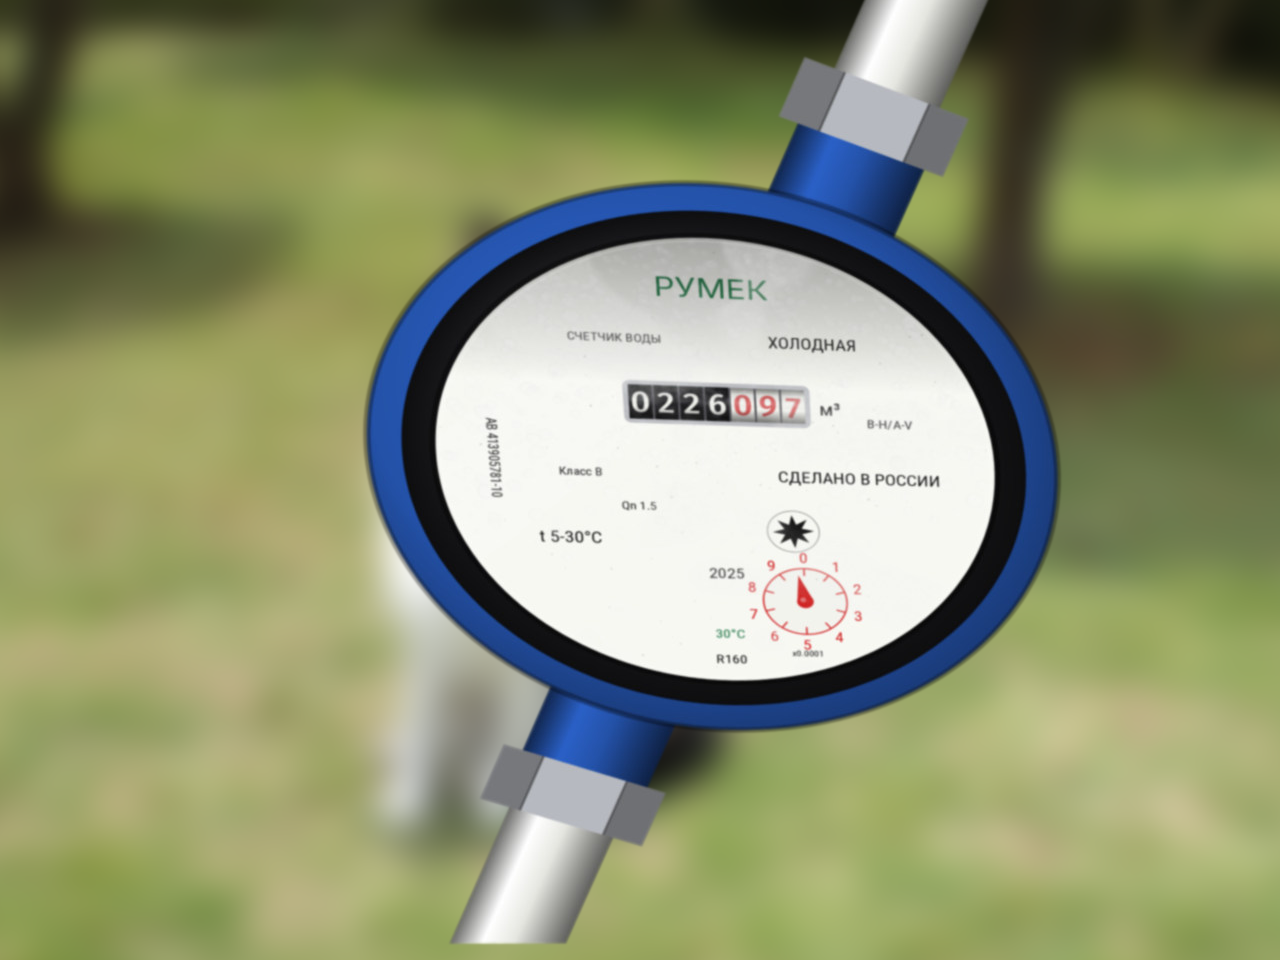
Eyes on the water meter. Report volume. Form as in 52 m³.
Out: 226.0969 m³
